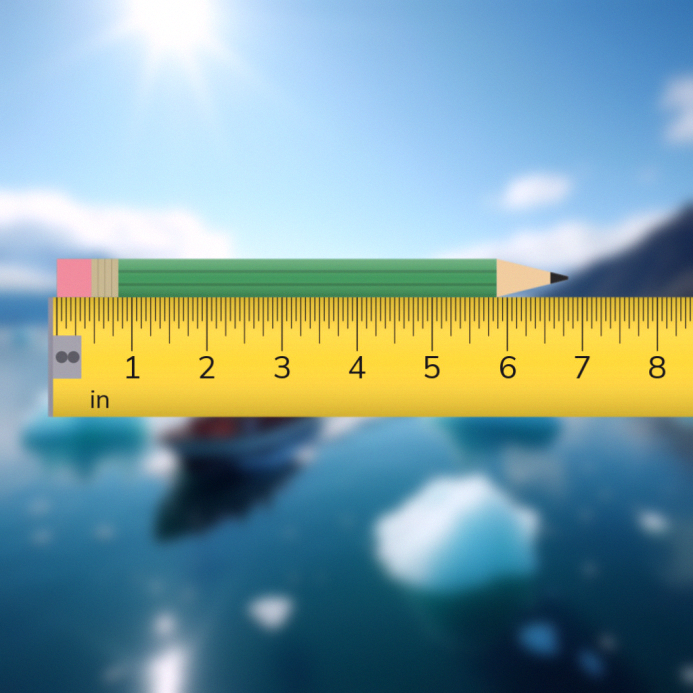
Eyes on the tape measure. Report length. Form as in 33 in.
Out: 6.8125 in
